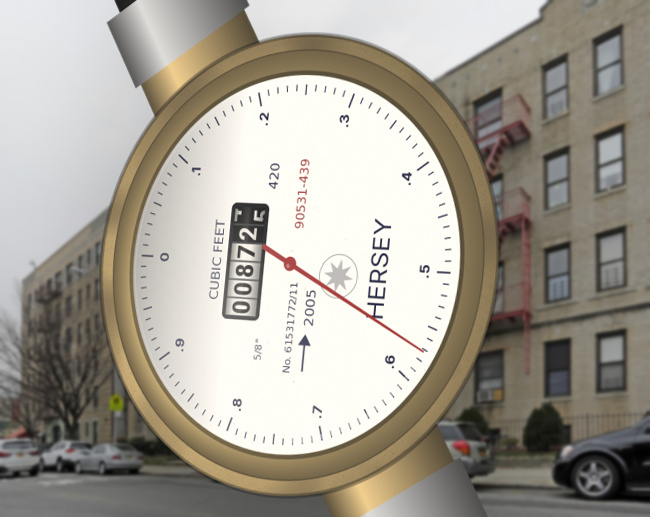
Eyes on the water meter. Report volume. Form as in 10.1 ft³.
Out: 8724.57 ft³
